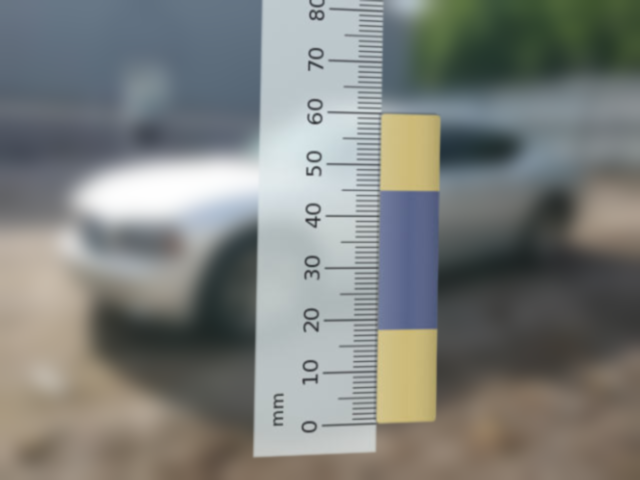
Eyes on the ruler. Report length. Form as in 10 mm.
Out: 60 mm
